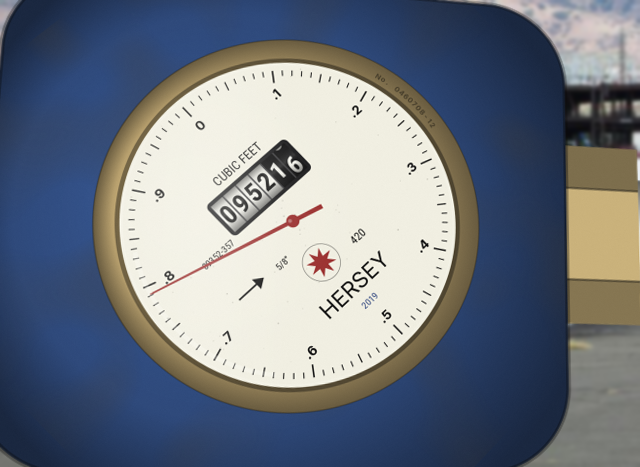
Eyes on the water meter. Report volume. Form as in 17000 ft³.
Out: 95215.79 ft³
